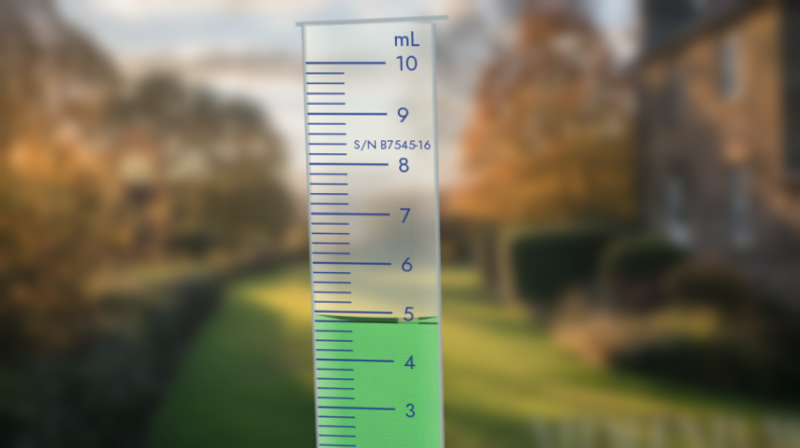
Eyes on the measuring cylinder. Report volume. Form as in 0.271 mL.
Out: 4.8 mL
